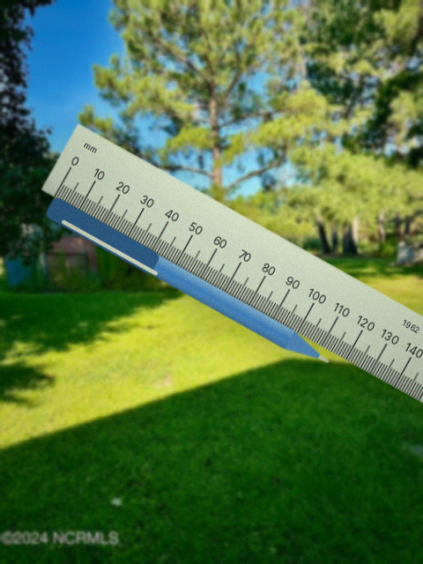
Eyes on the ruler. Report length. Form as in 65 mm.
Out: 115 mm
